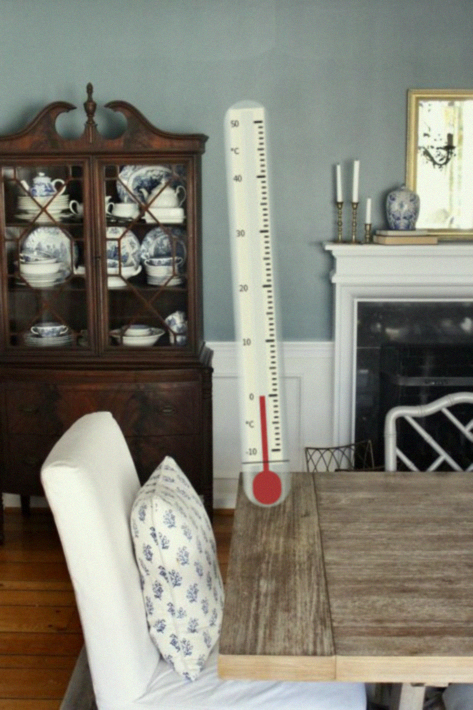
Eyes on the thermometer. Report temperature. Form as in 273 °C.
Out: 0 °C
